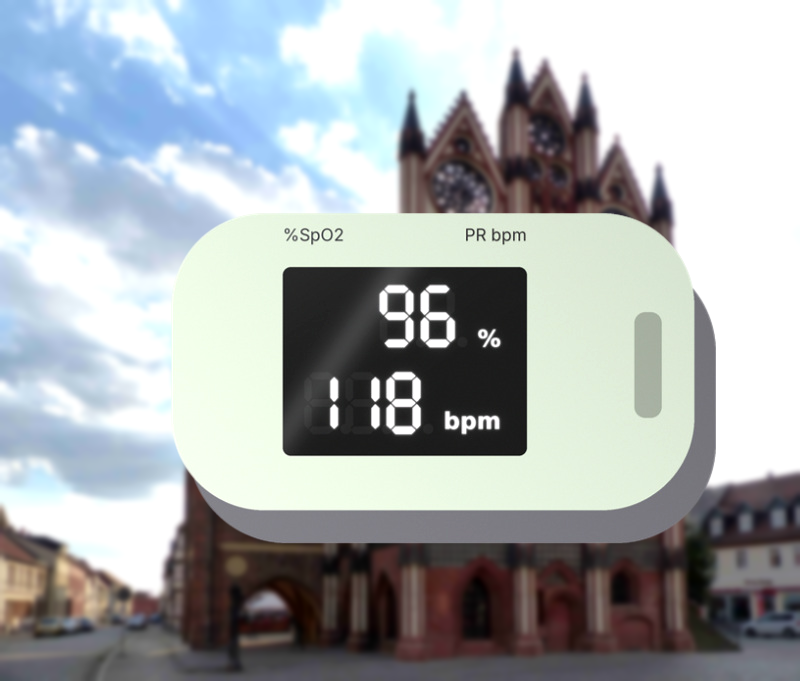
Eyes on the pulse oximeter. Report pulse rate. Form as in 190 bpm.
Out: 118 bpm
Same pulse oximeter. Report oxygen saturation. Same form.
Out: 96 %
